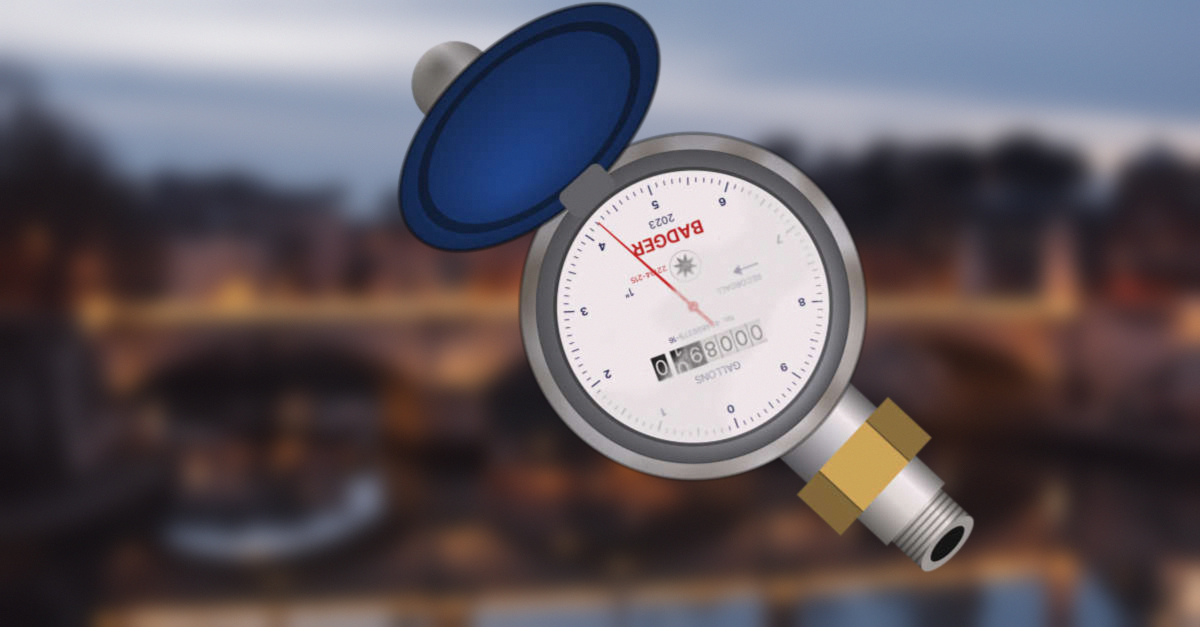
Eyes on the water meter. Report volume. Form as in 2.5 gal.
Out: 8904.2 gal
